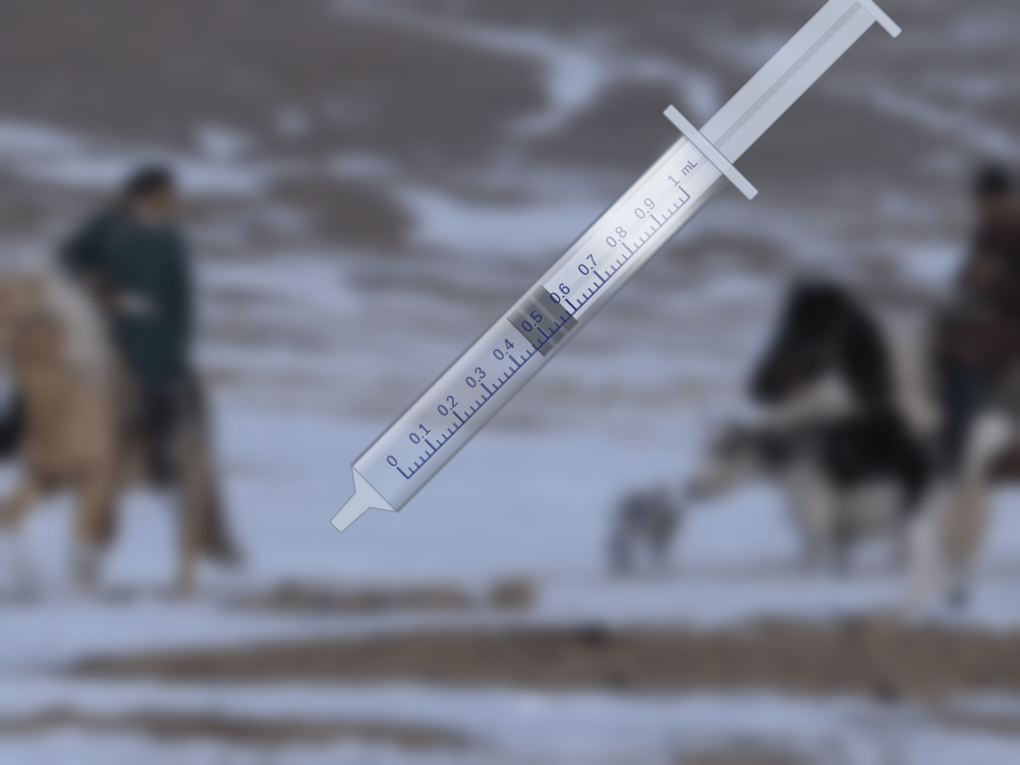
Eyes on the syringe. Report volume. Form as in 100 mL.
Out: 0.46 mL
